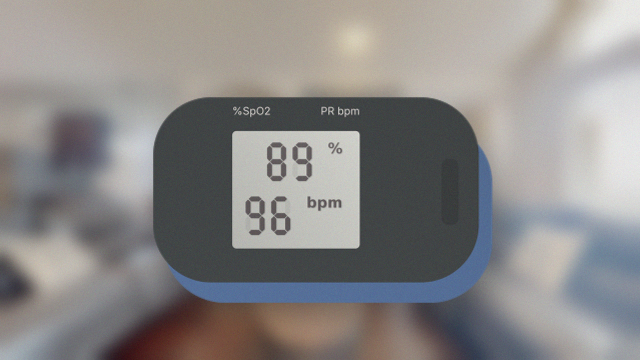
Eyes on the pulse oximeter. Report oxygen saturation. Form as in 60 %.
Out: 89 %
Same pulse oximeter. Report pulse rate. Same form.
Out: 96 bpm
